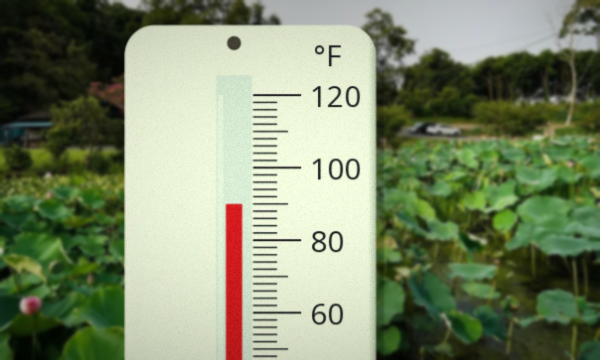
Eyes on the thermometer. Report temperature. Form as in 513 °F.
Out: 90 °F
